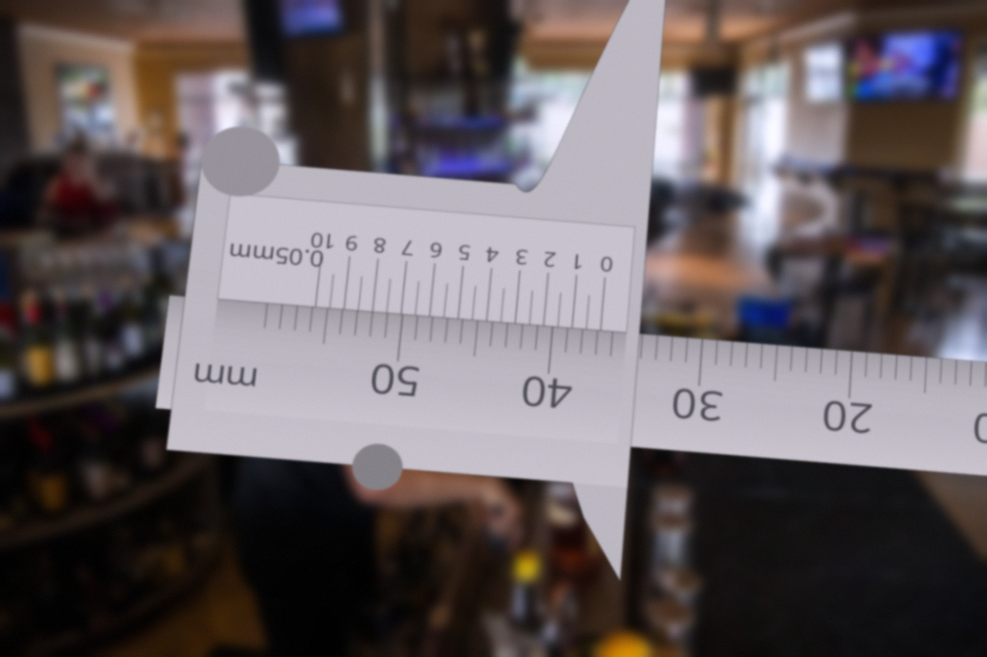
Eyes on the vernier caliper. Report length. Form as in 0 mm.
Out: 36.8 mm
